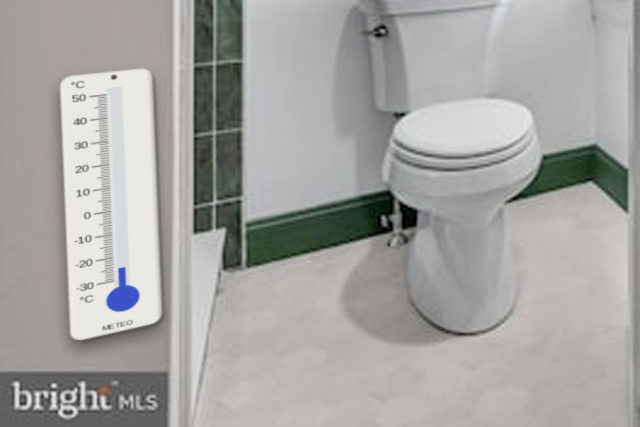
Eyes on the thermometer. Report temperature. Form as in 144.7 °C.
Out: -25 °C
